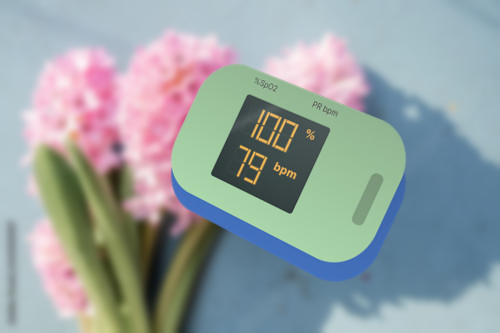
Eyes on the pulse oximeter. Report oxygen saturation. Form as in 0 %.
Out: 100 %
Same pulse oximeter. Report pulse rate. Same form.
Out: 79 bpm
